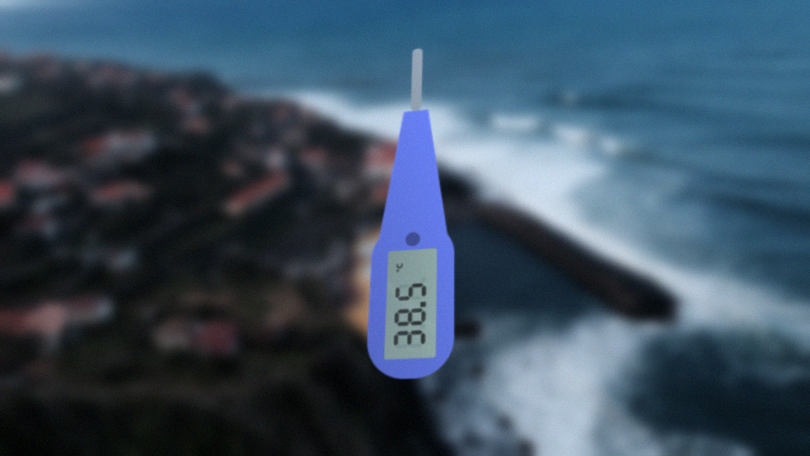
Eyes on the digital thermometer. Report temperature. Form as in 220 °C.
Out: 38.5 °C
